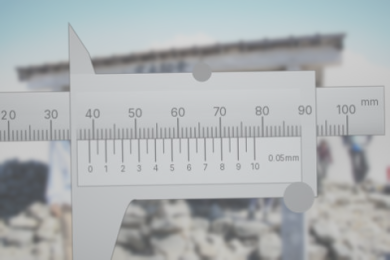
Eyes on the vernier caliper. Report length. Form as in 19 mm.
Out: 39.0 mm
